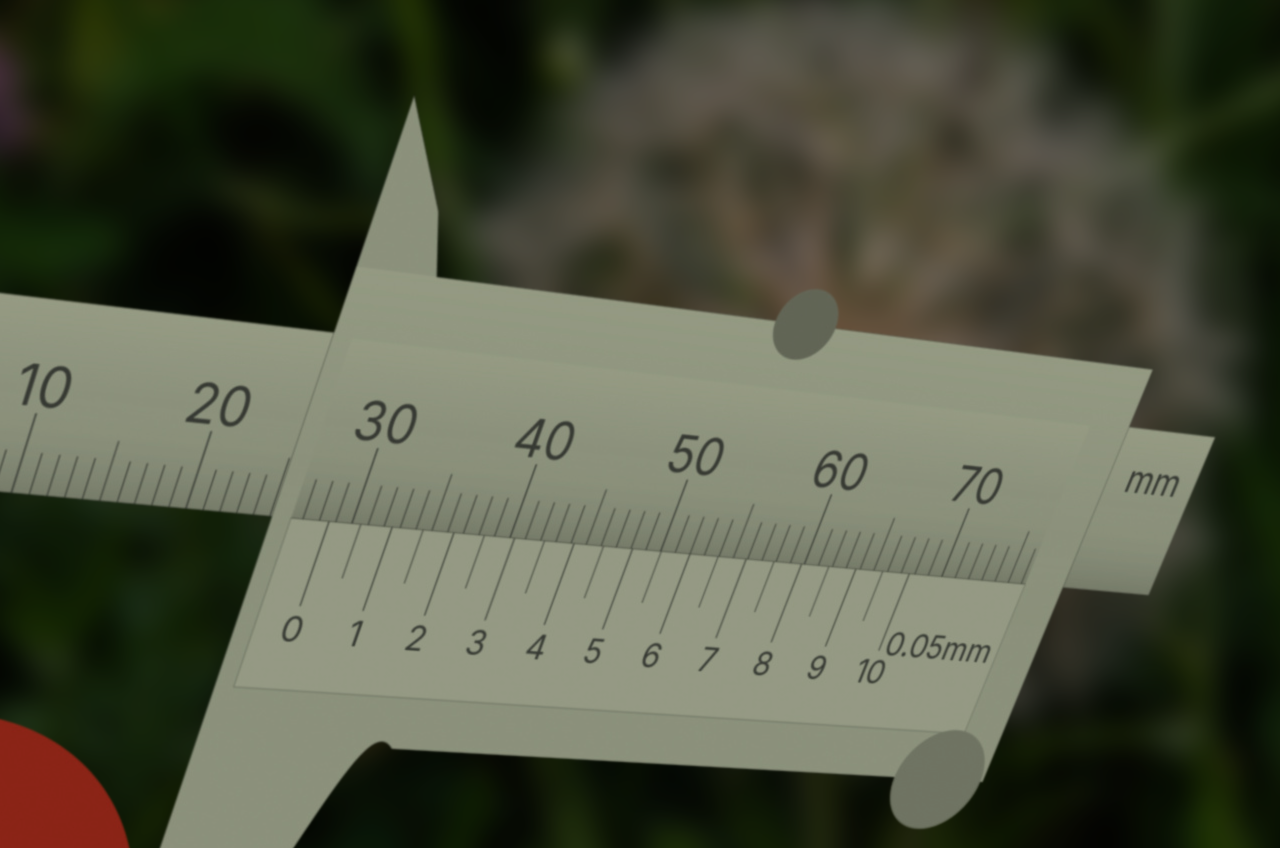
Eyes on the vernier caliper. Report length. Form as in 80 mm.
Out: 28.6 mm
